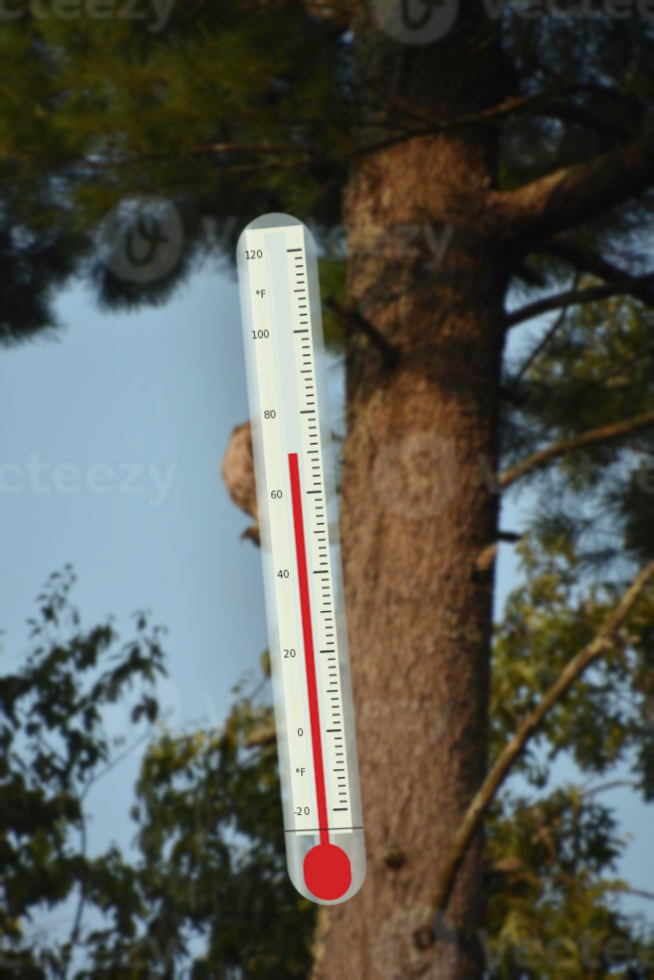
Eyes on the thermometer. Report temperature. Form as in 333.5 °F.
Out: 70 °F
